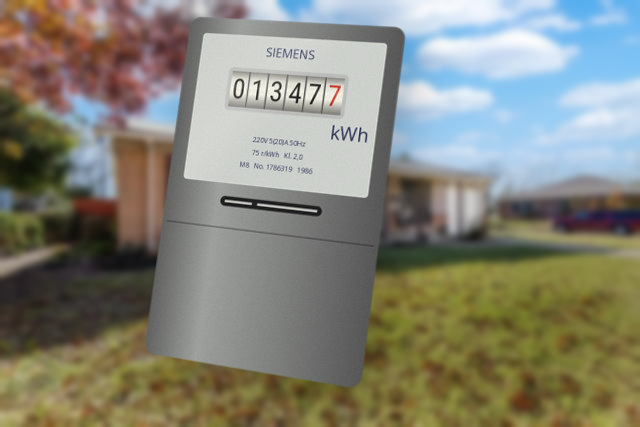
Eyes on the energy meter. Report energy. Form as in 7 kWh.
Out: 1347.7 kWh
